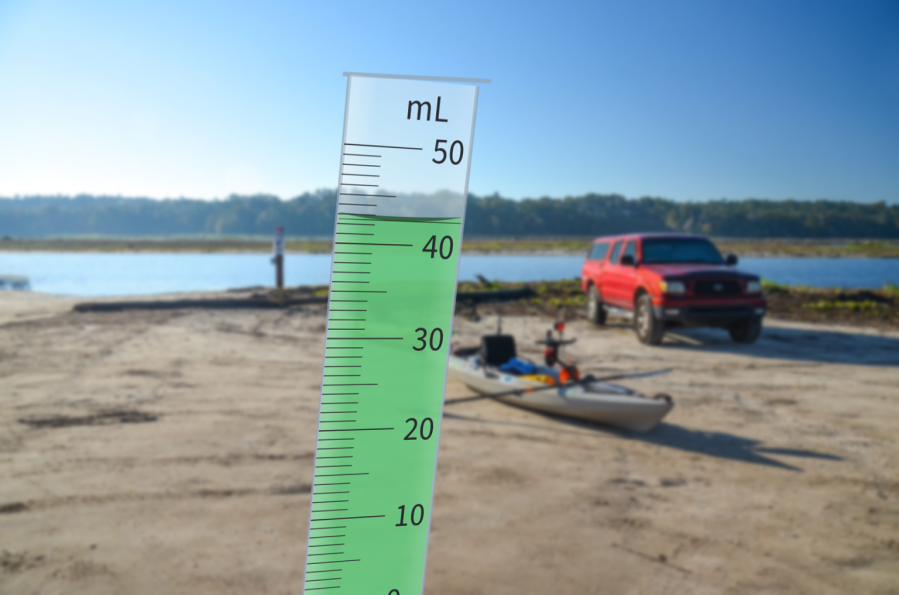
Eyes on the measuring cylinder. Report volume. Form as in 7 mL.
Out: 42.5 mL
